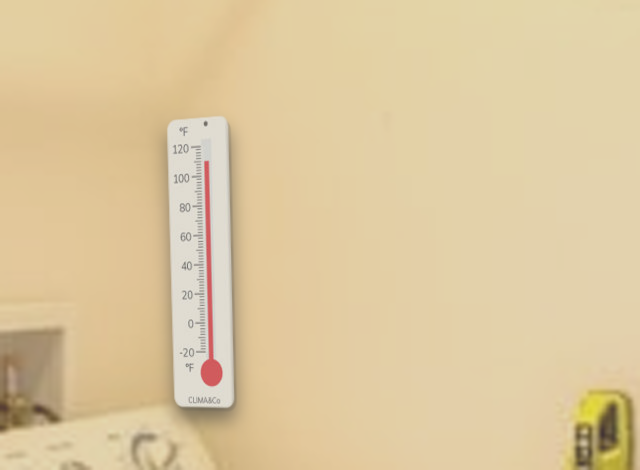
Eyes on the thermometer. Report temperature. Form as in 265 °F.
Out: 110 °F
